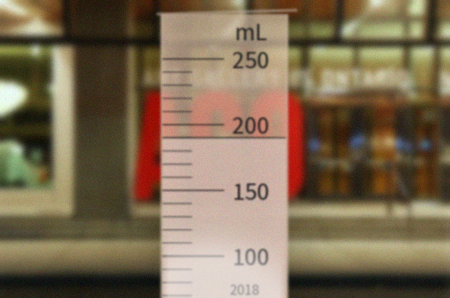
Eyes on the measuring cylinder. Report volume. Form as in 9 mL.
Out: 190 mL
